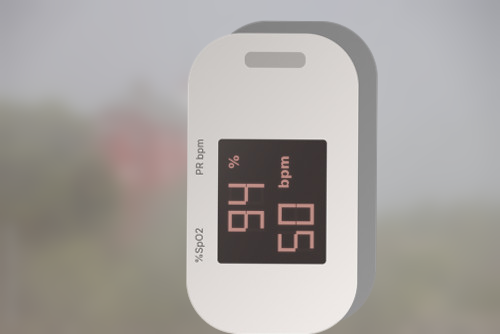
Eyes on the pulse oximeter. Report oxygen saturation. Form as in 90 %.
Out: 94 %
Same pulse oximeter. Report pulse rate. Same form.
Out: 50 bpm
